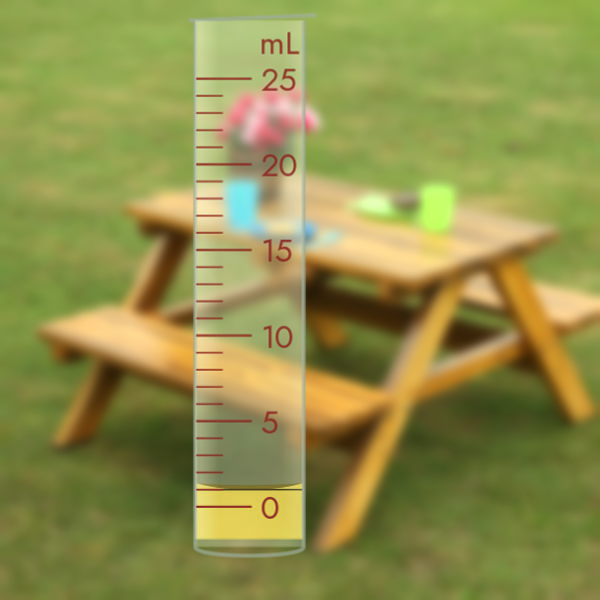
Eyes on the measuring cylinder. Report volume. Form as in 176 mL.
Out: 1 mL
